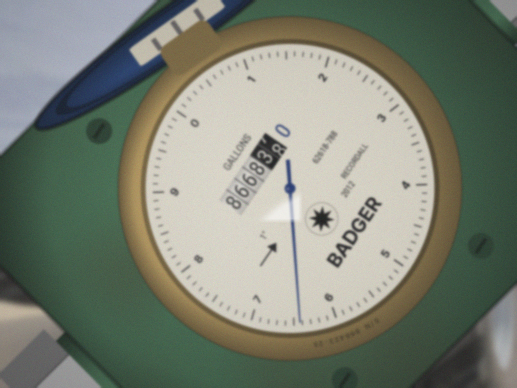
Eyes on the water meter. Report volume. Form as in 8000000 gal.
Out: 8668376.4 gal
